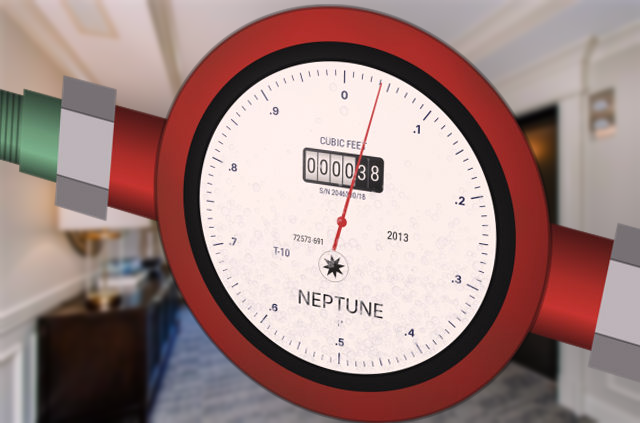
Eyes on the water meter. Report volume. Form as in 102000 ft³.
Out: 38.04 ft³
